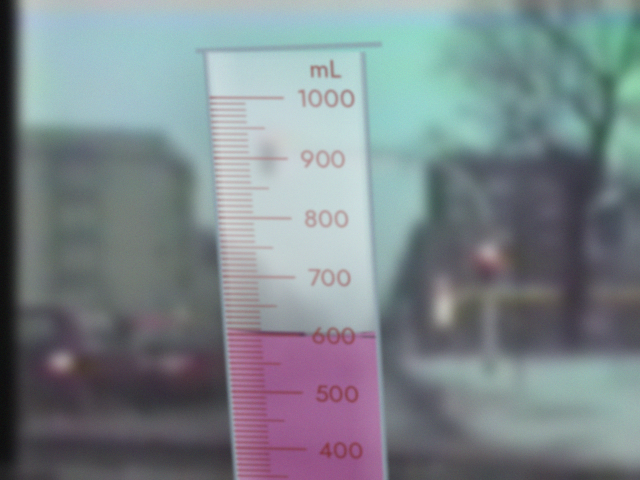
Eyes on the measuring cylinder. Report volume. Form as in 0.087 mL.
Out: 600 mL
